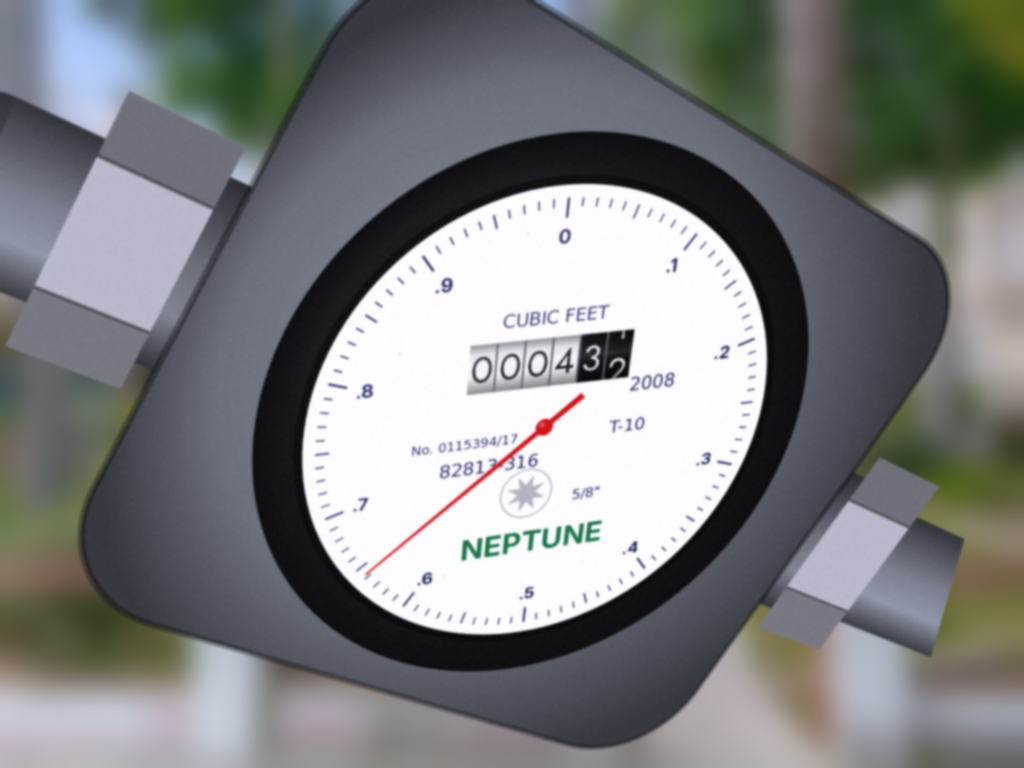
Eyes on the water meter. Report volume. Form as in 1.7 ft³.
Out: 431.64 ft³
